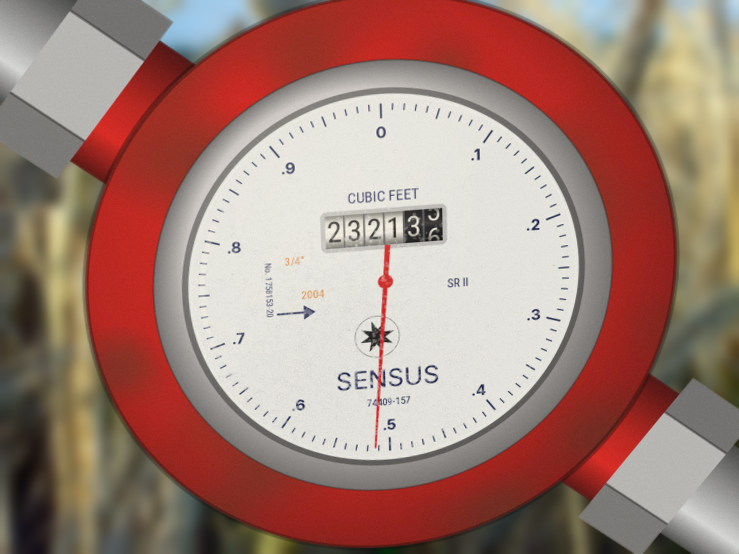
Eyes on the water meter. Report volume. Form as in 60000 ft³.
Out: 232135.51 ft³
